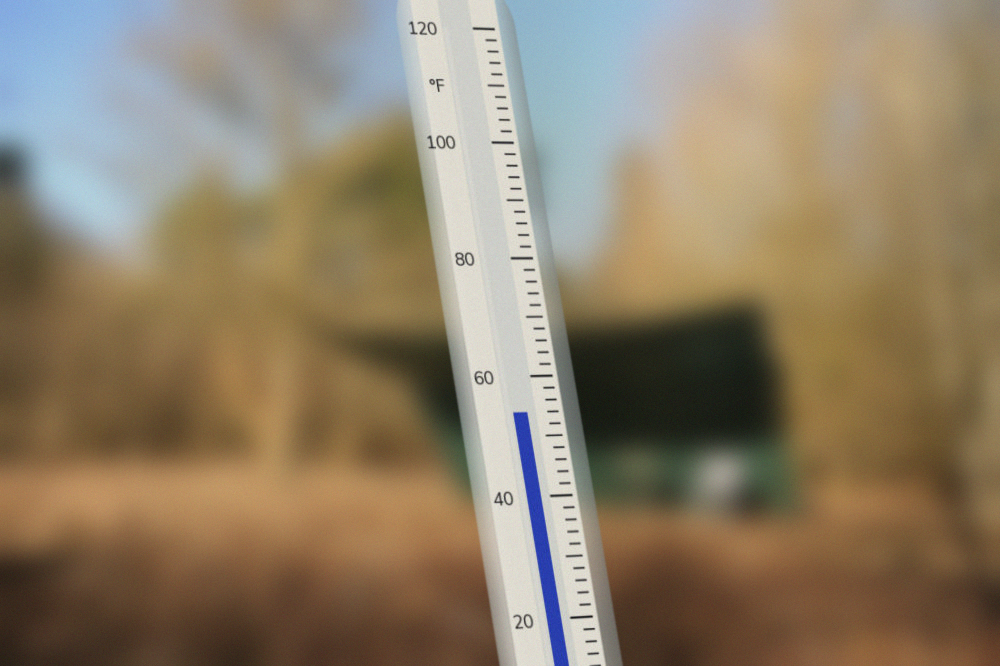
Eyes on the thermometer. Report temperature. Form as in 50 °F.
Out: 54 °F
